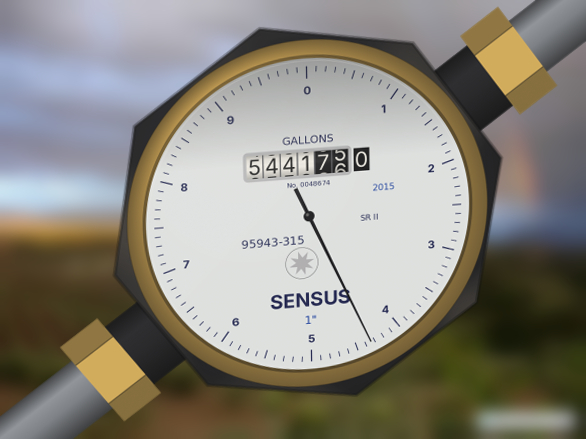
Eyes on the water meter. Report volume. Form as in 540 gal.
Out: 5441754.3 gal
